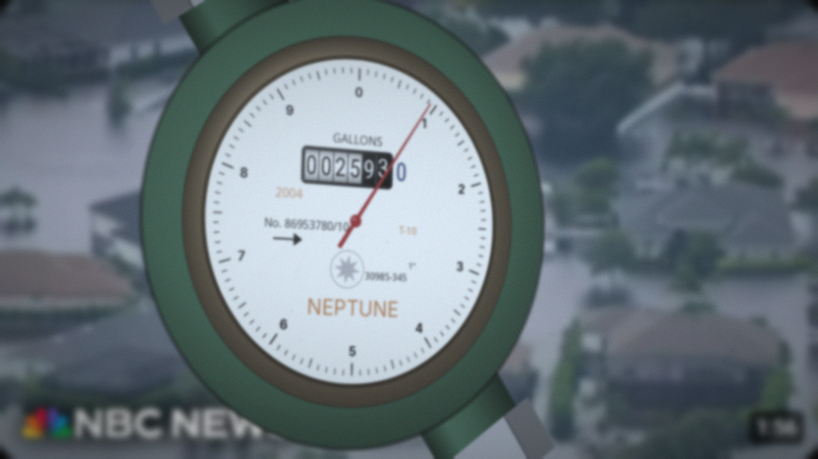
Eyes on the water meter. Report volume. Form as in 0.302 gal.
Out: 25930.9 gal
